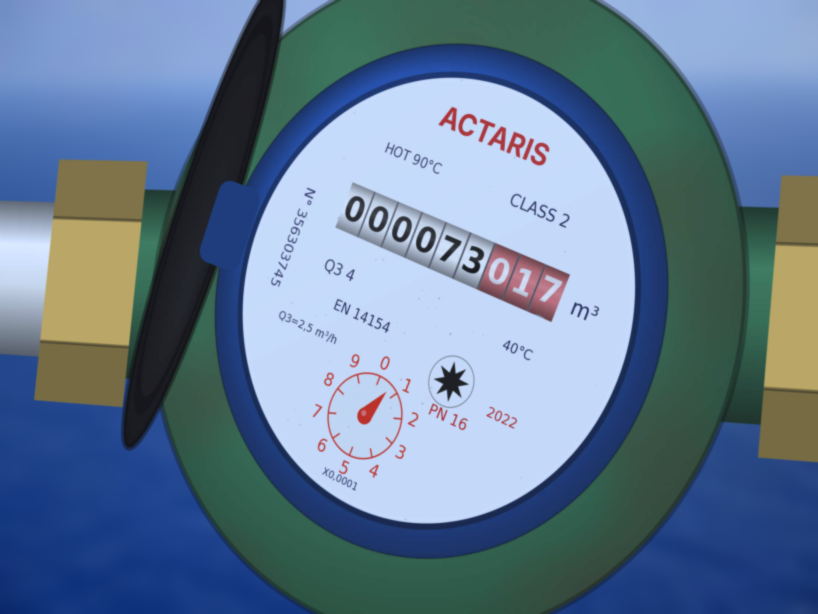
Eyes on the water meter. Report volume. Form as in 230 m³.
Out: 73.0170 m³
